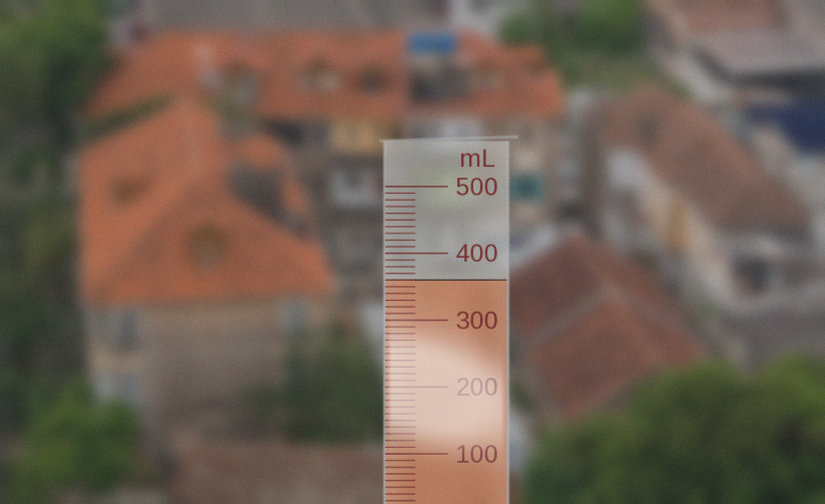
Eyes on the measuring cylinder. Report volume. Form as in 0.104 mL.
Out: 360 mL
